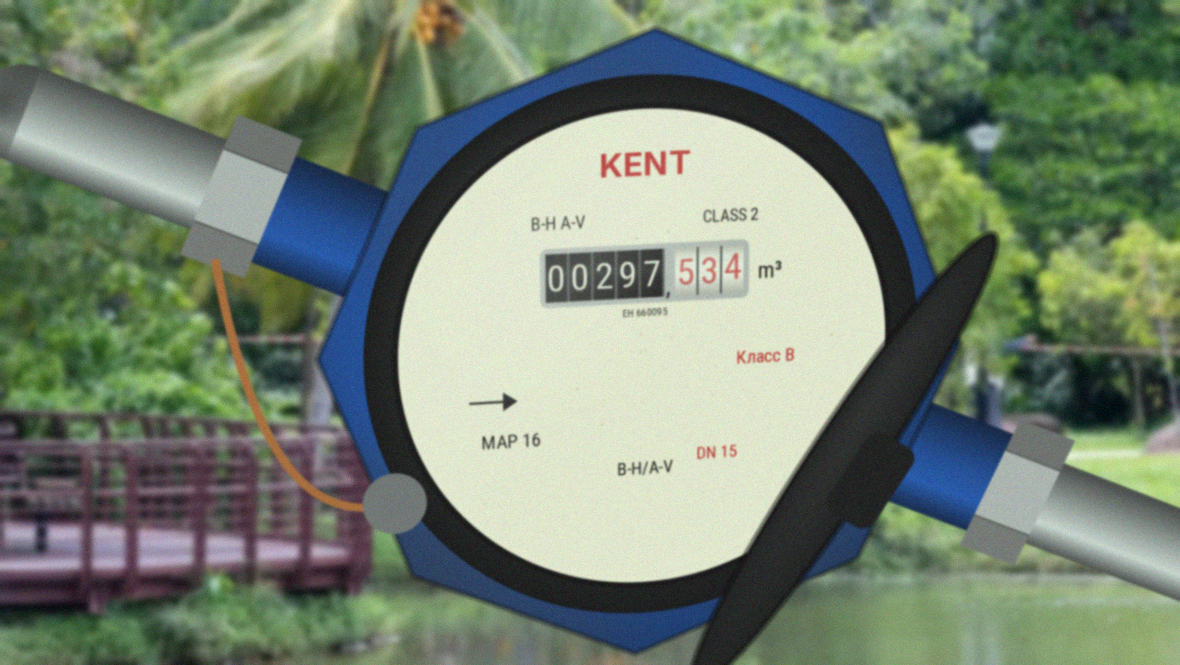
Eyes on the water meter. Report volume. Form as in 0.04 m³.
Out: 297.534 m³
